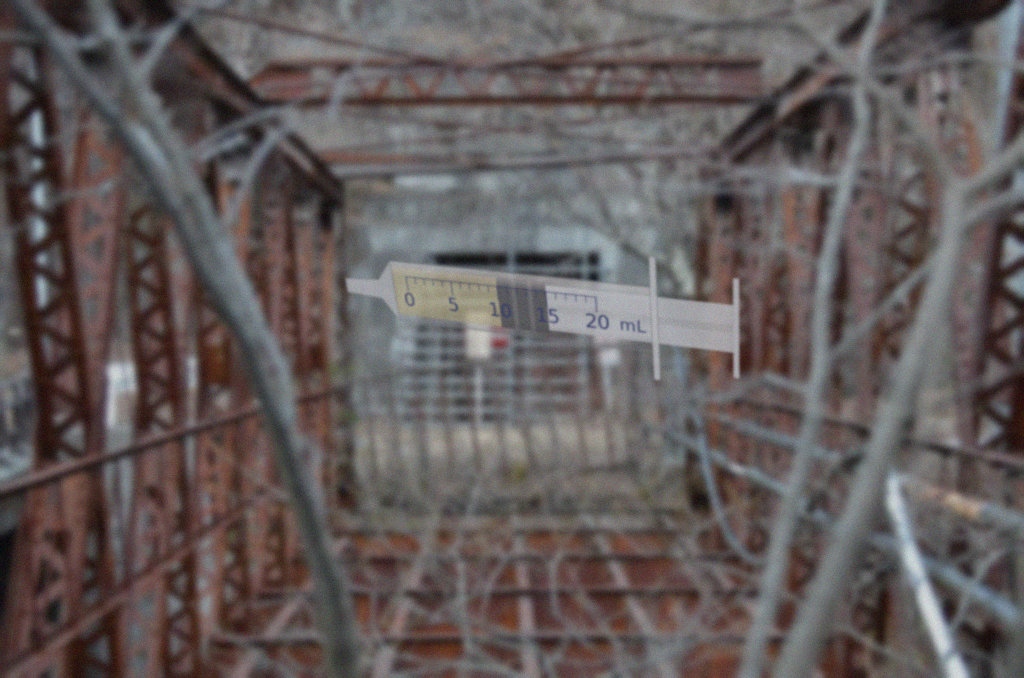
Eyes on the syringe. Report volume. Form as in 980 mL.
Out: 10 mL
